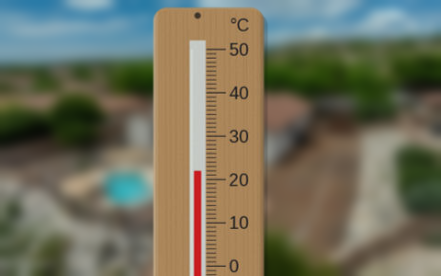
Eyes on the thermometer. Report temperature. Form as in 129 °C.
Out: 22 °C
